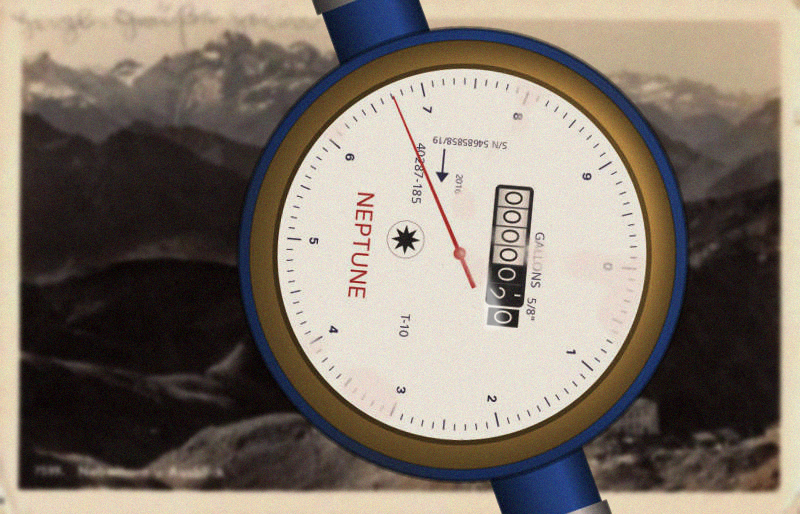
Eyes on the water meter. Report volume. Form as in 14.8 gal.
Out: 16.7 gal
